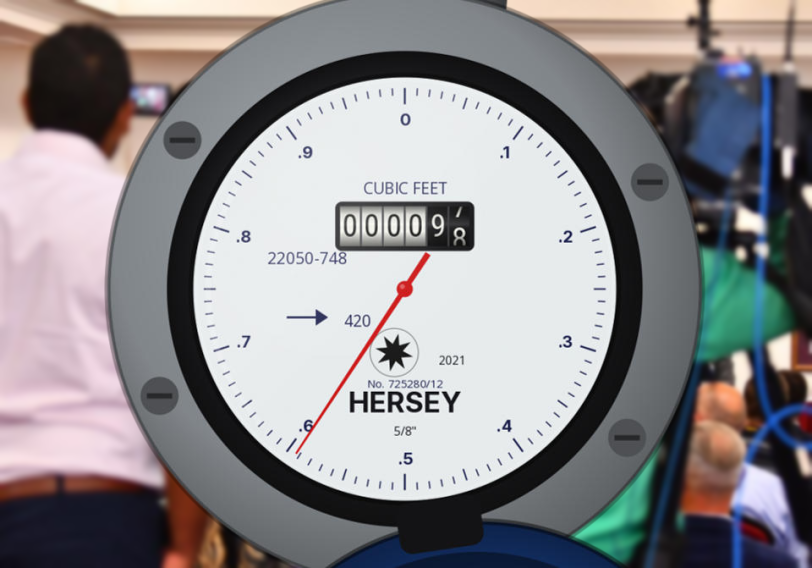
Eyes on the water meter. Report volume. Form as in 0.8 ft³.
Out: 97.59 ft³
